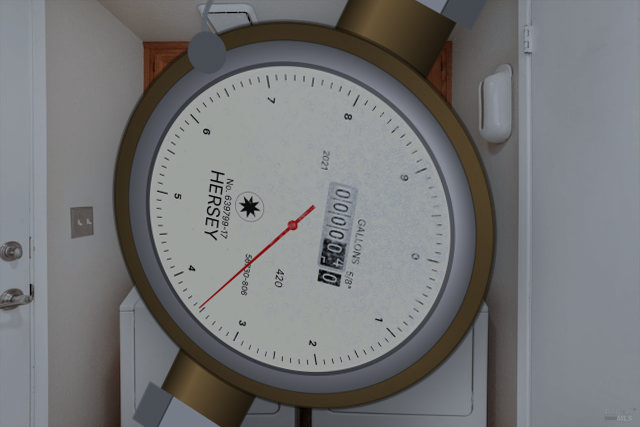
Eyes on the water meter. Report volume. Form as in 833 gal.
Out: 43.5 gal
